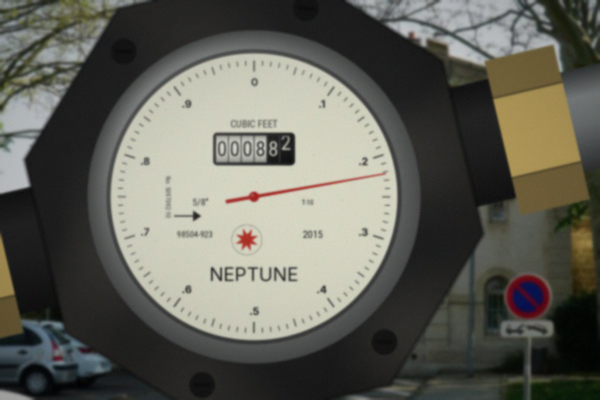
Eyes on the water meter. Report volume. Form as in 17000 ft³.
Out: 882.22 ft³
